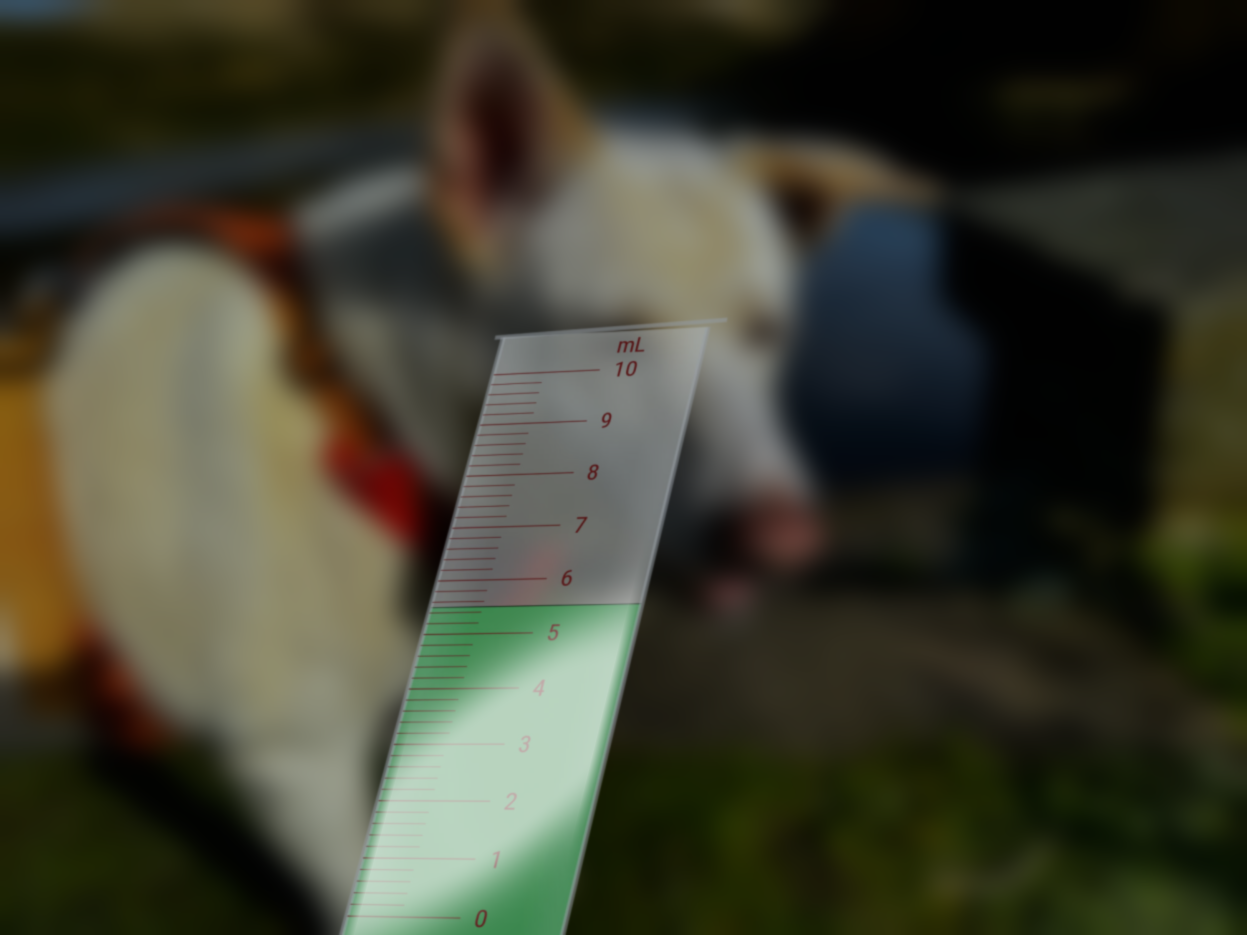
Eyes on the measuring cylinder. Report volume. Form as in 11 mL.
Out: 5.5 mL
